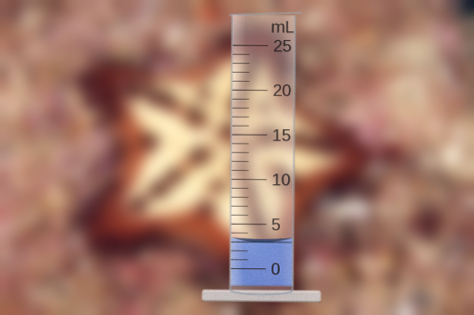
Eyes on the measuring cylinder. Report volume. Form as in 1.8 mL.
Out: 3 mL
